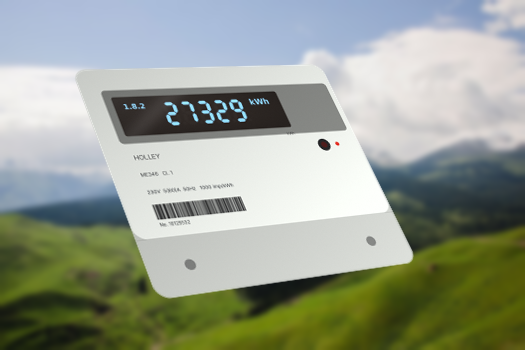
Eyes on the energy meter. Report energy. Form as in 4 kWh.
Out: 27329 kWh
